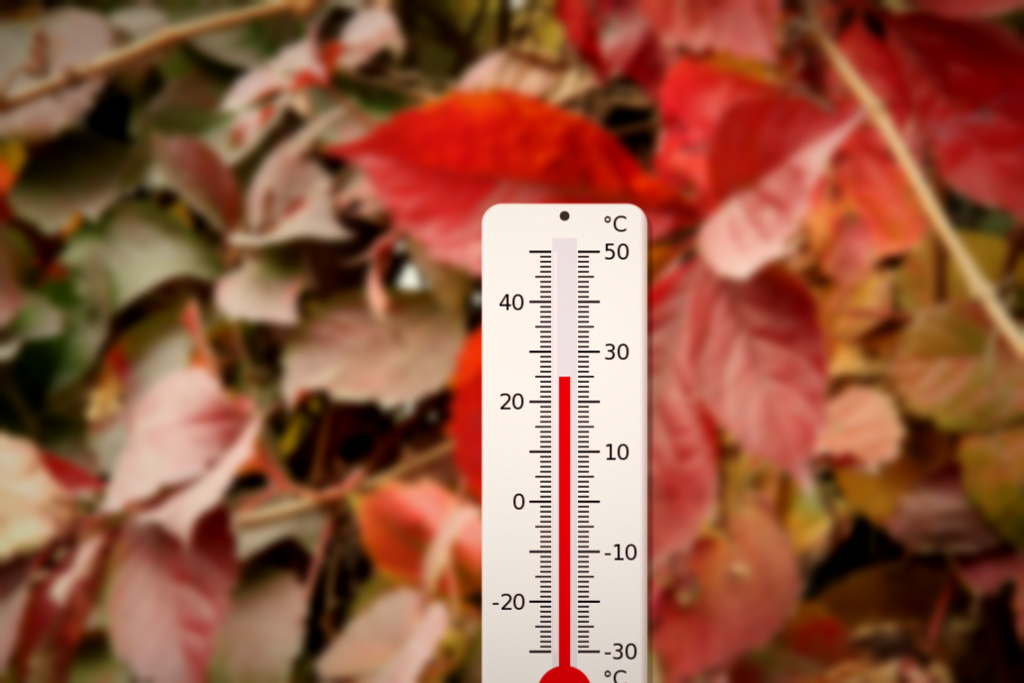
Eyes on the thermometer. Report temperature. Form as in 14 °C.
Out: 25 °C
